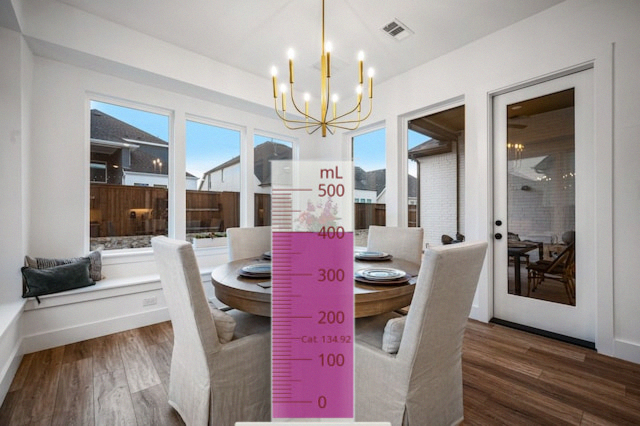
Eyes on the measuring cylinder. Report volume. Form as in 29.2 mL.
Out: 400 mL
